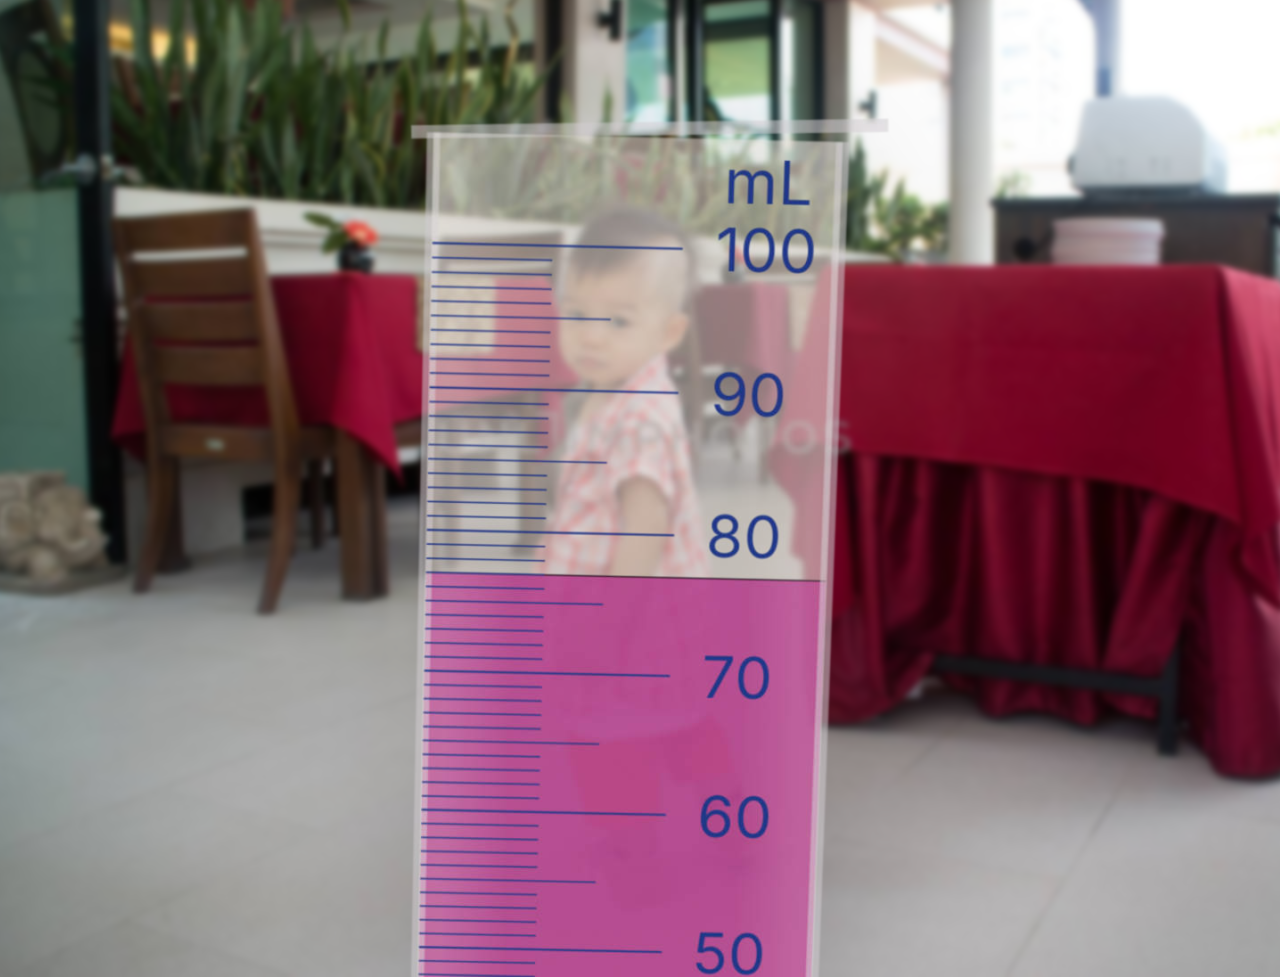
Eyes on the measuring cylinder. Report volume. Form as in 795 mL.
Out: 77 mL
